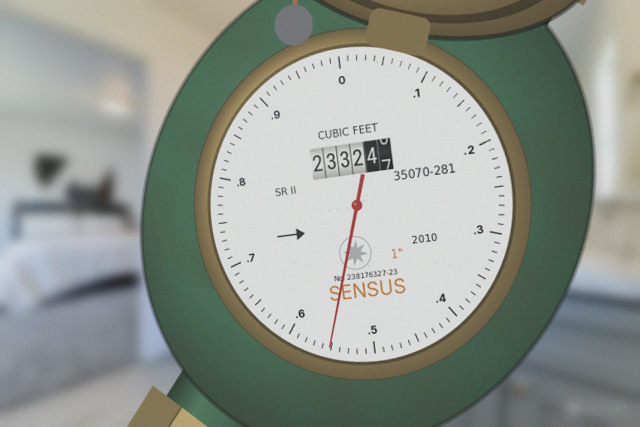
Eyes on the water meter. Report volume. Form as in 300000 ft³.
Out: 233246.55 ft³
